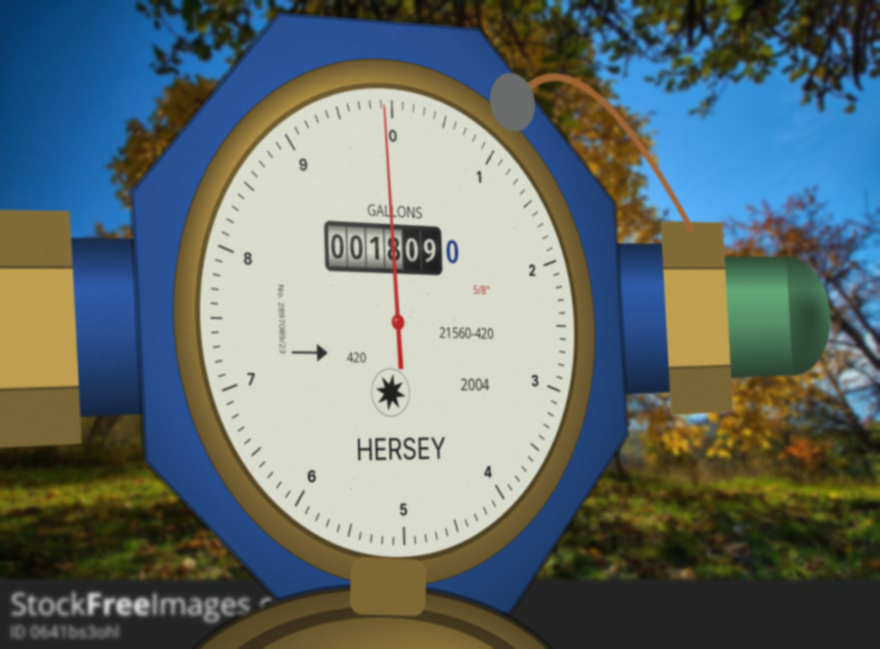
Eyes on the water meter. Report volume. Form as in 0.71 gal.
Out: 18089.9 gal
